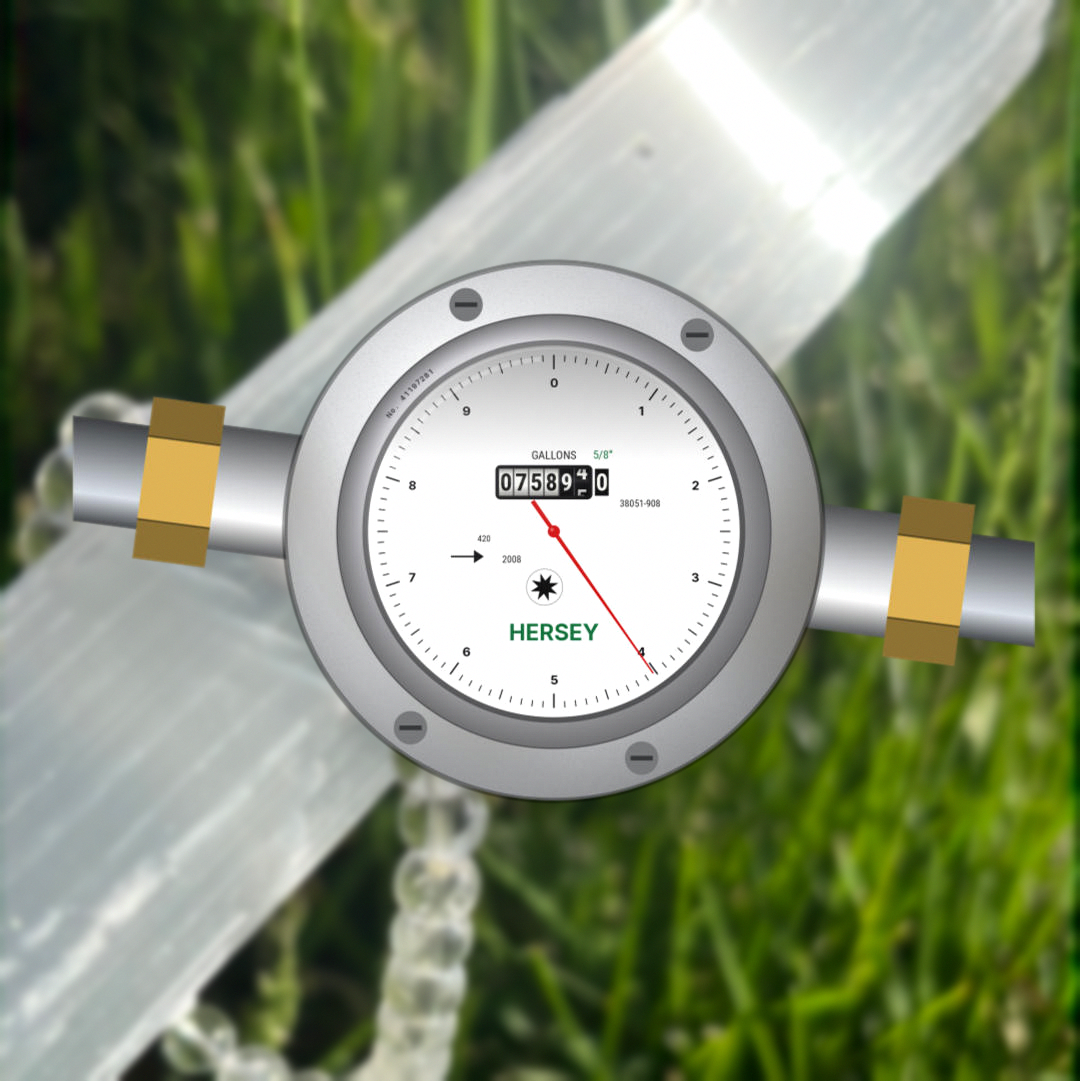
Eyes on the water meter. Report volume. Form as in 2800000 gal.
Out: 758944.0 gal
